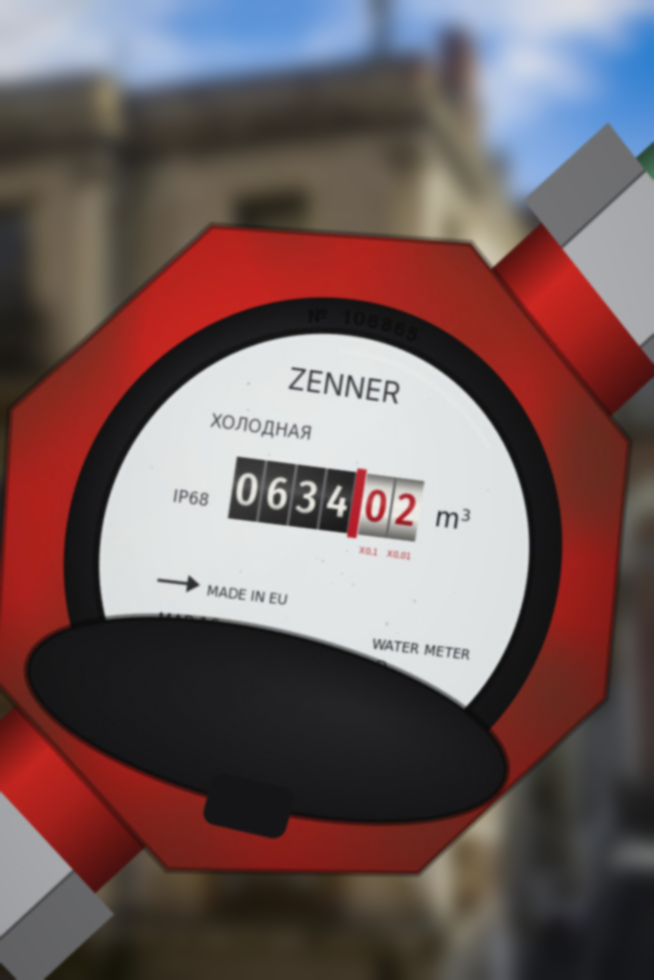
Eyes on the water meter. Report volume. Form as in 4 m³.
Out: 634.02 m³
